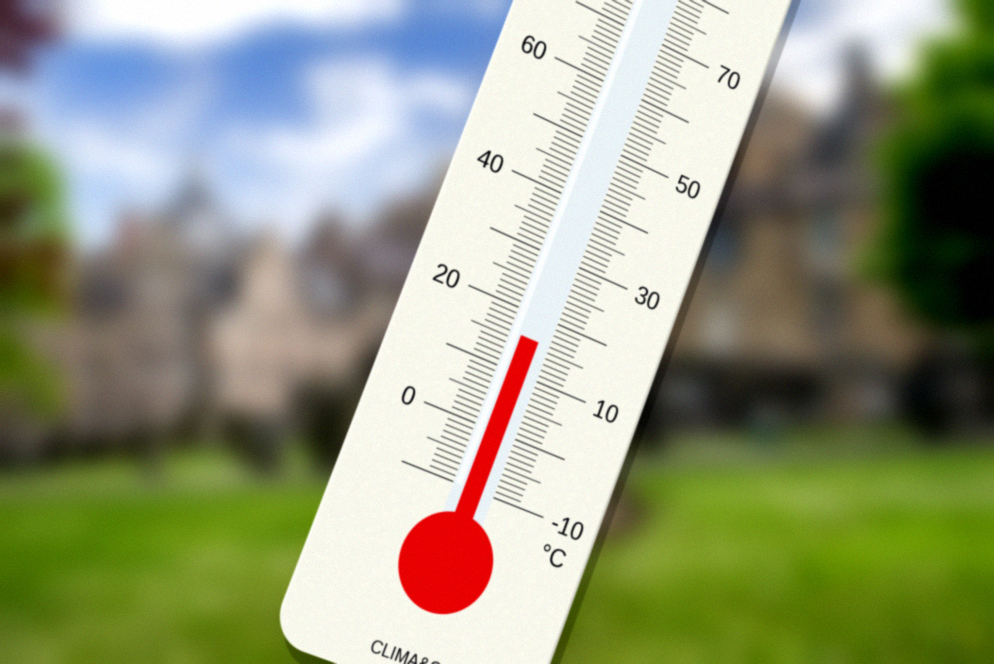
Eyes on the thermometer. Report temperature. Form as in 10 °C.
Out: 16 °C
